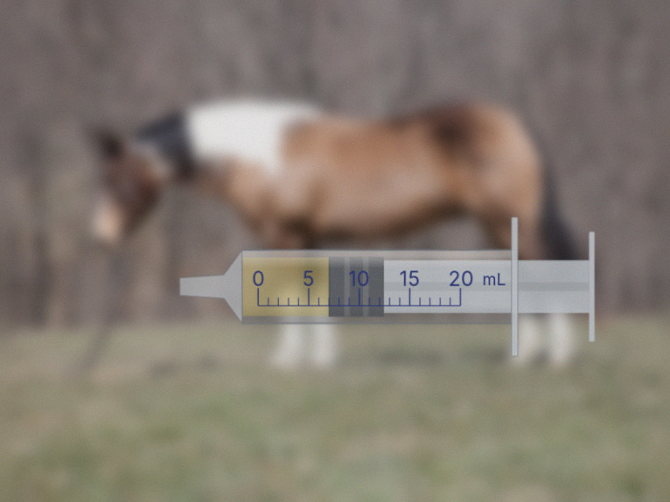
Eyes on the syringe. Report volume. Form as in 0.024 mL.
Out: 7 mL
